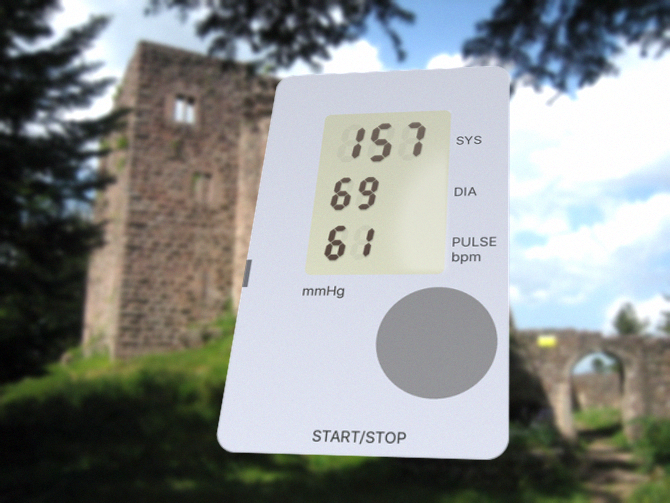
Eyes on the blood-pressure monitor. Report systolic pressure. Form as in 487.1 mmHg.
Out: 157 mmHg
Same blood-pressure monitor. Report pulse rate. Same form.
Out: 61 bpm
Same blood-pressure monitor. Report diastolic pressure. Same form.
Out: 69 mmHg
